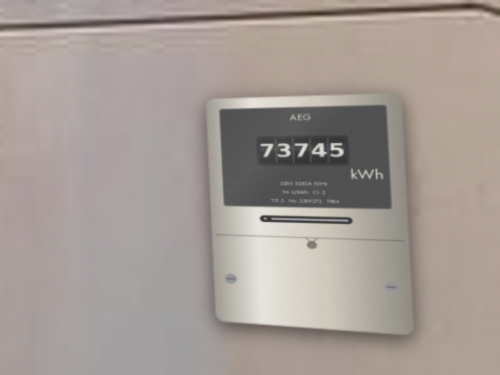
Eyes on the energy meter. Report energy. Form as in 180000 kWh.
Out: 73745 kWh
